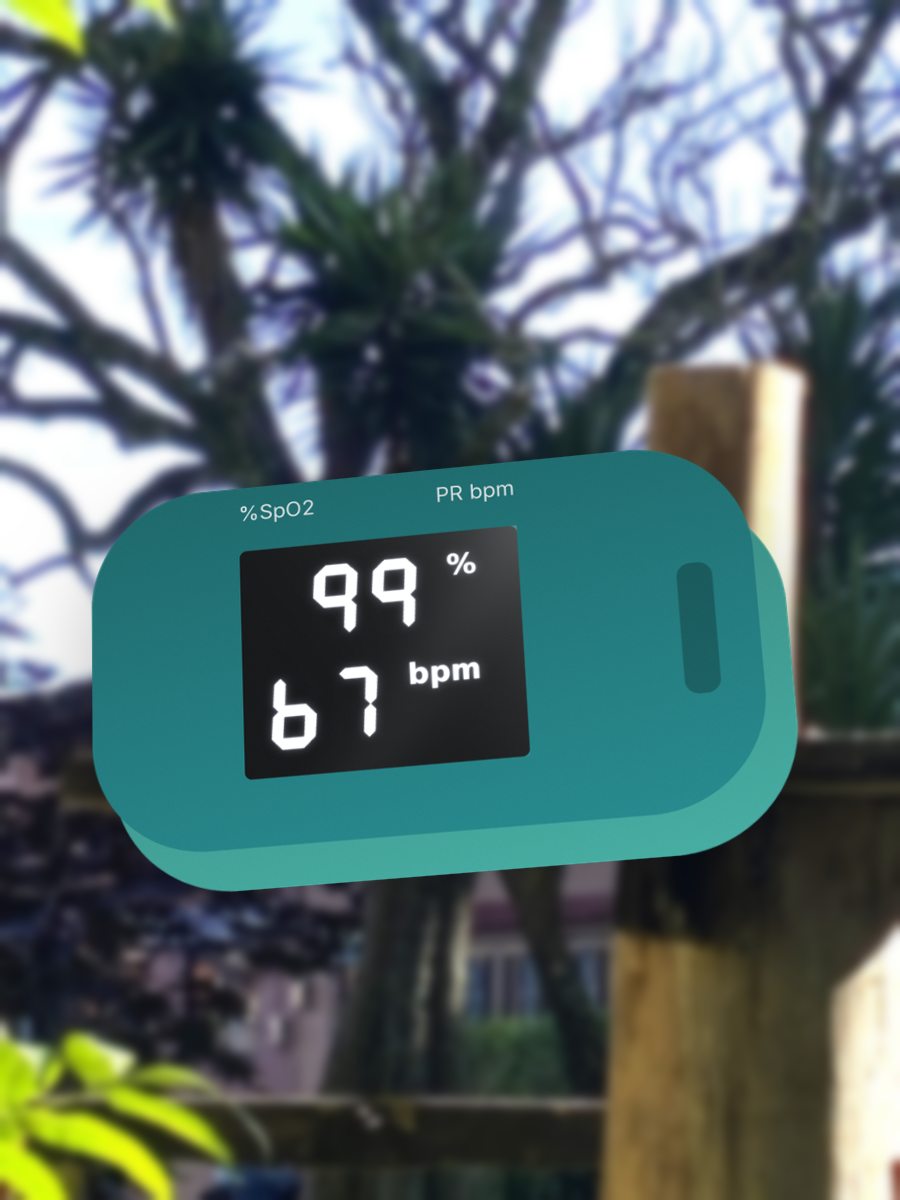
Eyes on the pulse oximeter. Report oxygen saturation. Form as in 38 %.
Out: 99 %
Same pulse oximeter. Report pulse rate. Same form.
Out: 67 bpm
